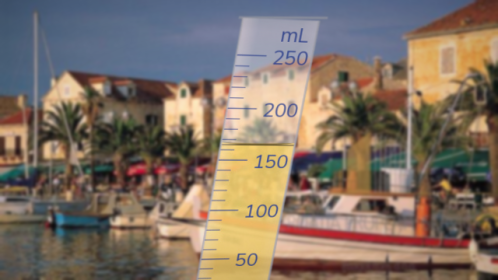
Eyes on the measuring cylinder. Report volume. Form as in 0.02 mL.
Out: 165 mL
